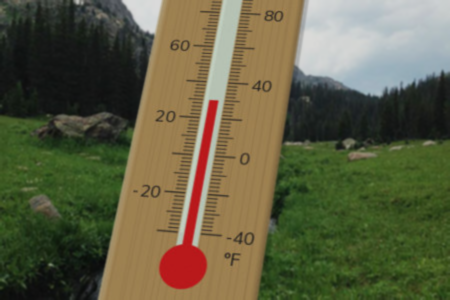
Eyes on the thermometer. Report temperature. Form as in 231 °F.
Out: 30 °F
